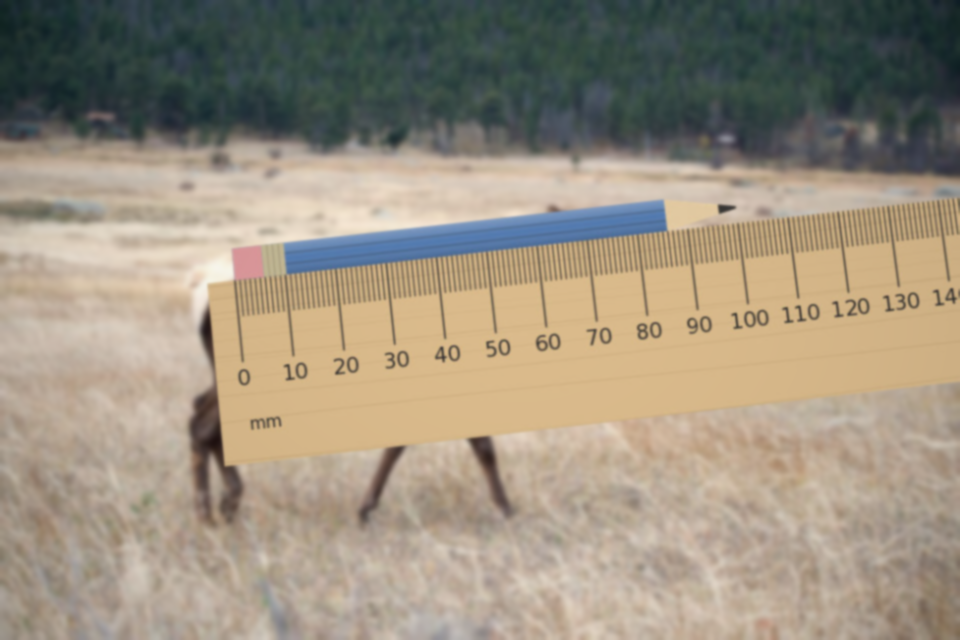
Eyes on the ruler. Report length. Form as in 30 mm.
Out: 100 mm
